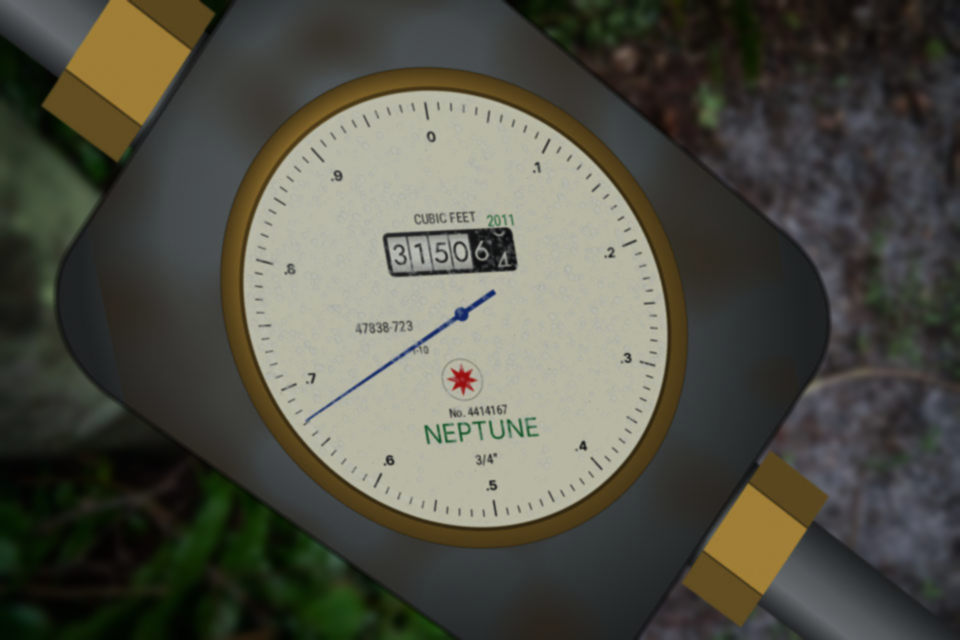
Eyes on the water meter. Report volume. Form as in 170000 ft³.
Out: 315063.67 ft³
